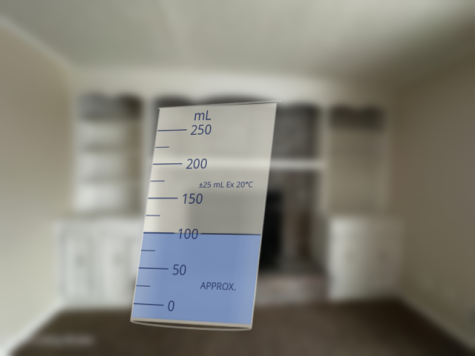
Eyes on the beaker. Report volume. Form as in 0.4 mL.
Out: 100 mL
